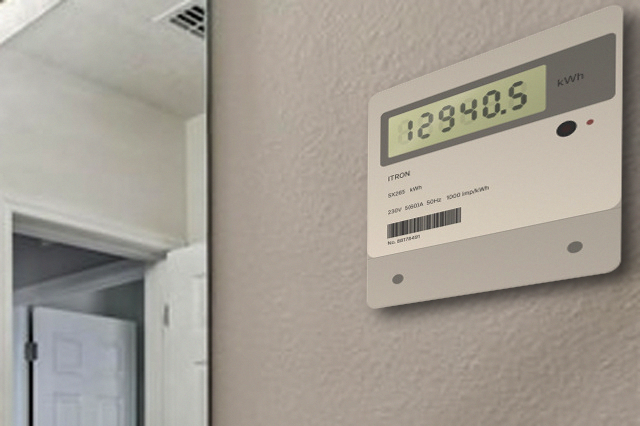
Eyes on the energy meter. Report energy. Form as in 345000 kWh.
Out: 12940.5 kWh
